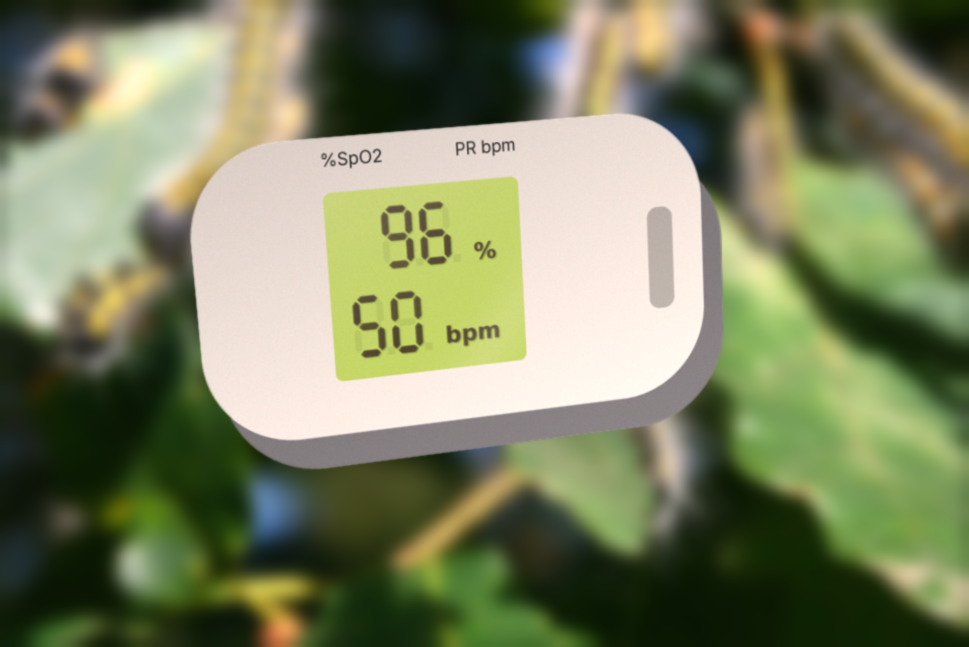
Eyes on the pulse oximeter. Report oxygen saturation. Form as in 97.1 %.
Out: 96 %
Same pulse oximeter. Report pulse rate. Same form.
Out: 50 bpm
